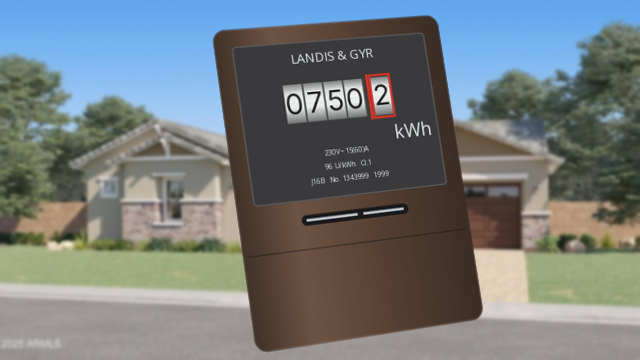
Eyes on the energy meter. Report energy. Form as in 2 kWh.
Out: 750.2 kWh
